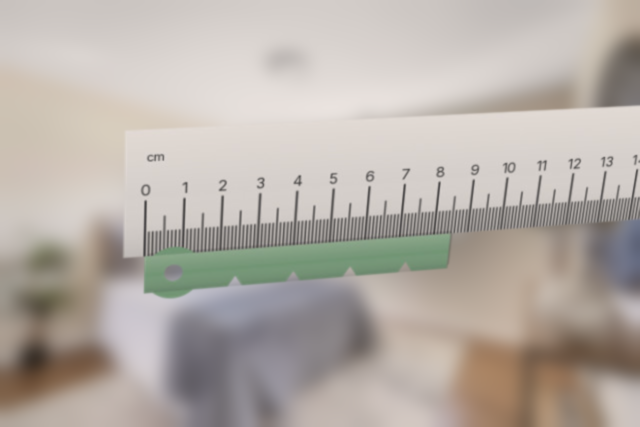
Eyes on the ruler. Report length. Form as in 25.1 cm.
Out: 8.5 cm
